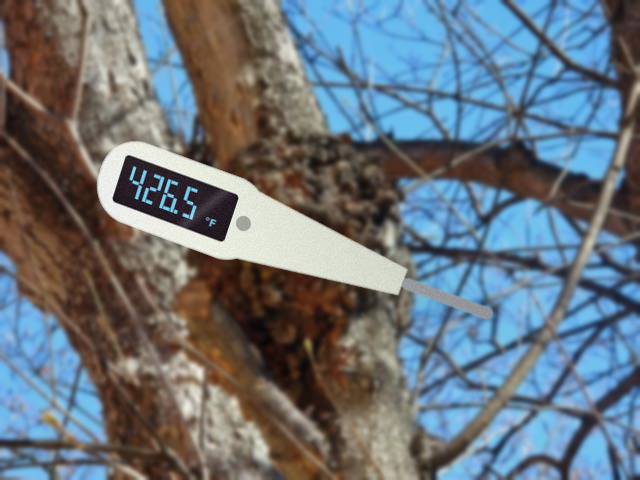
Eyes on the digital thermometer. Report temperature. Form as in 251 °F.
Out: 426.5 °F
